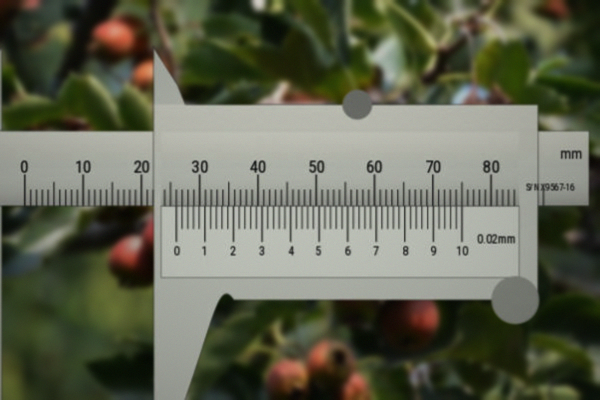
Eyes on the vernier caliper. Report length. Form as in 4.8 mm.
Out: 26.0 mm
